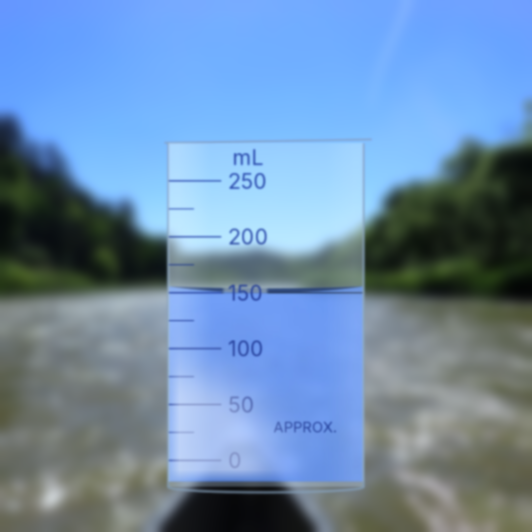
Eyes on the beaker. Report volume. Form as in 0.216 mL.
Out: 150 mL
